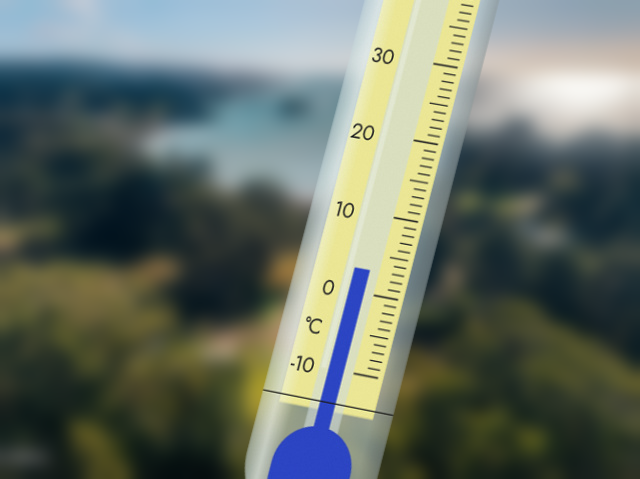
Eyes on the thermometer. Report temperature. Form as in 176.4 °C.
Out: 3 °C
